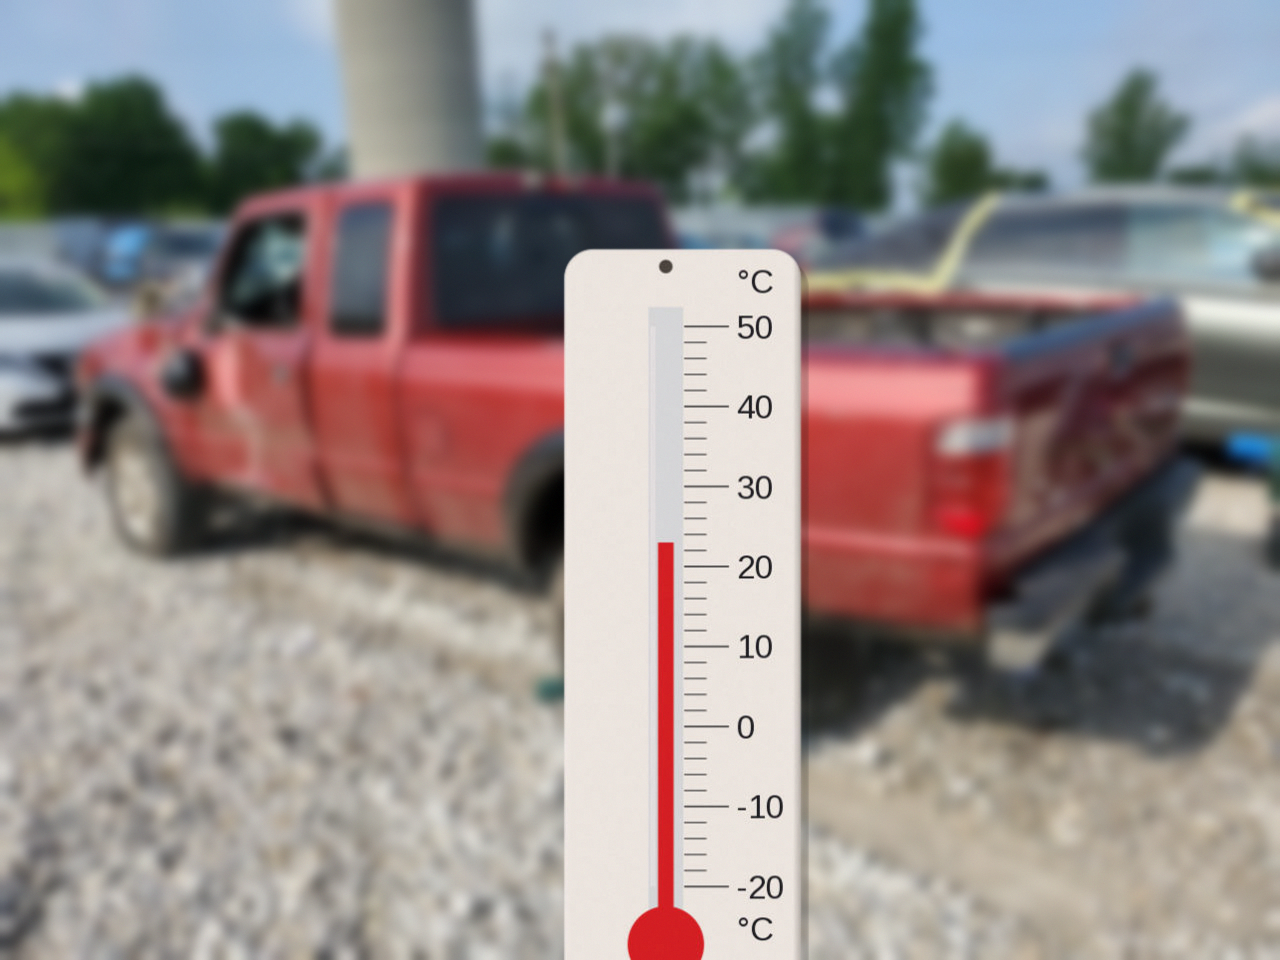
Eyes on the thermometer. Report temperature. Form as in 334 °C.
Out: 23 °C
